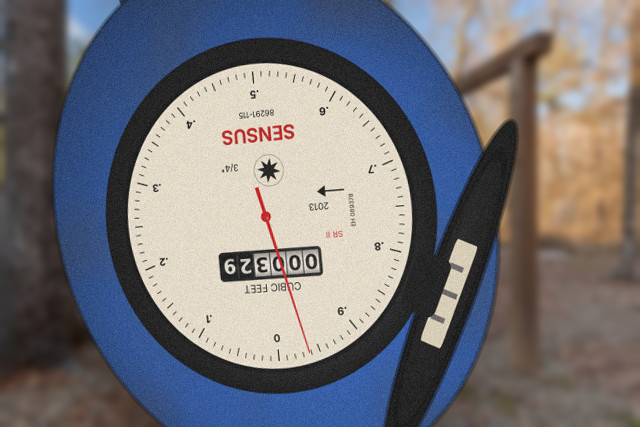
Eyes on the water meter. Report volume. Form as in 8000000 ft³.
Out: 328.96 ft³
